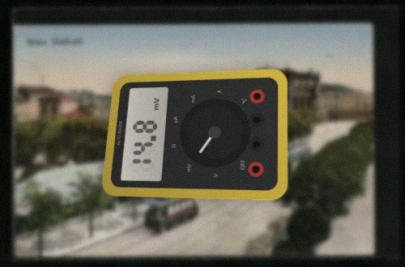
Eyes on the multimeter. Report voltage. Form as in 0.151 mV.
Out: 14.8 mV
